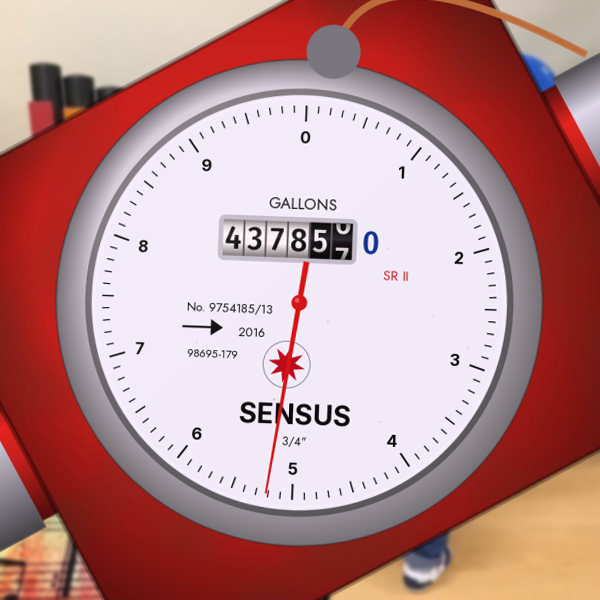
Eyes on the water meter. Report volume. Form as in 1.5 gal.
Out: 4378565.2 gal
